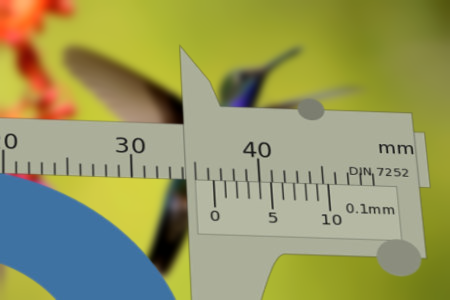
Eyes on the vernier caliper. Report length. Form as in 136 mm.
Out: 36.4 mm
